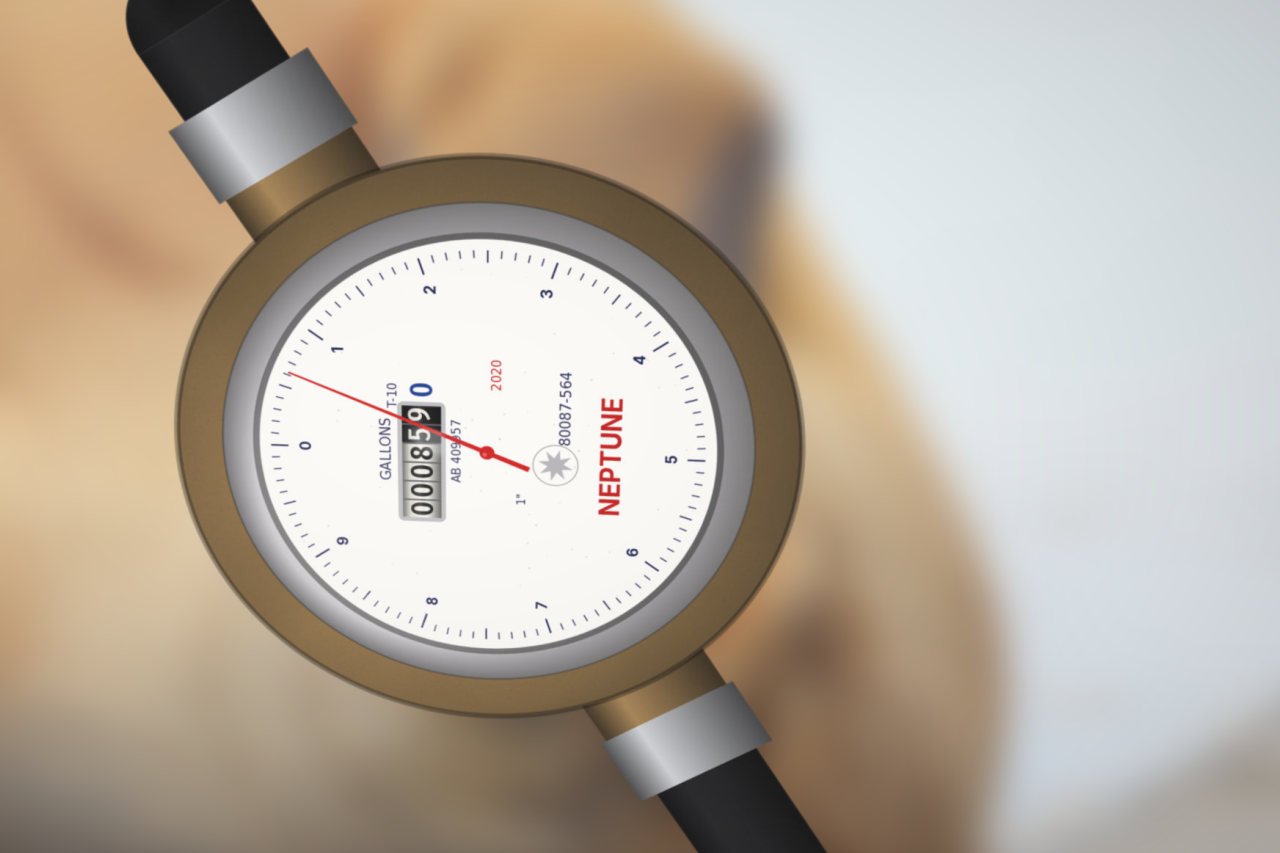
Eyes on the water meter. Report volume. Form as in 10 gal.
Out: 8590.6 gal
